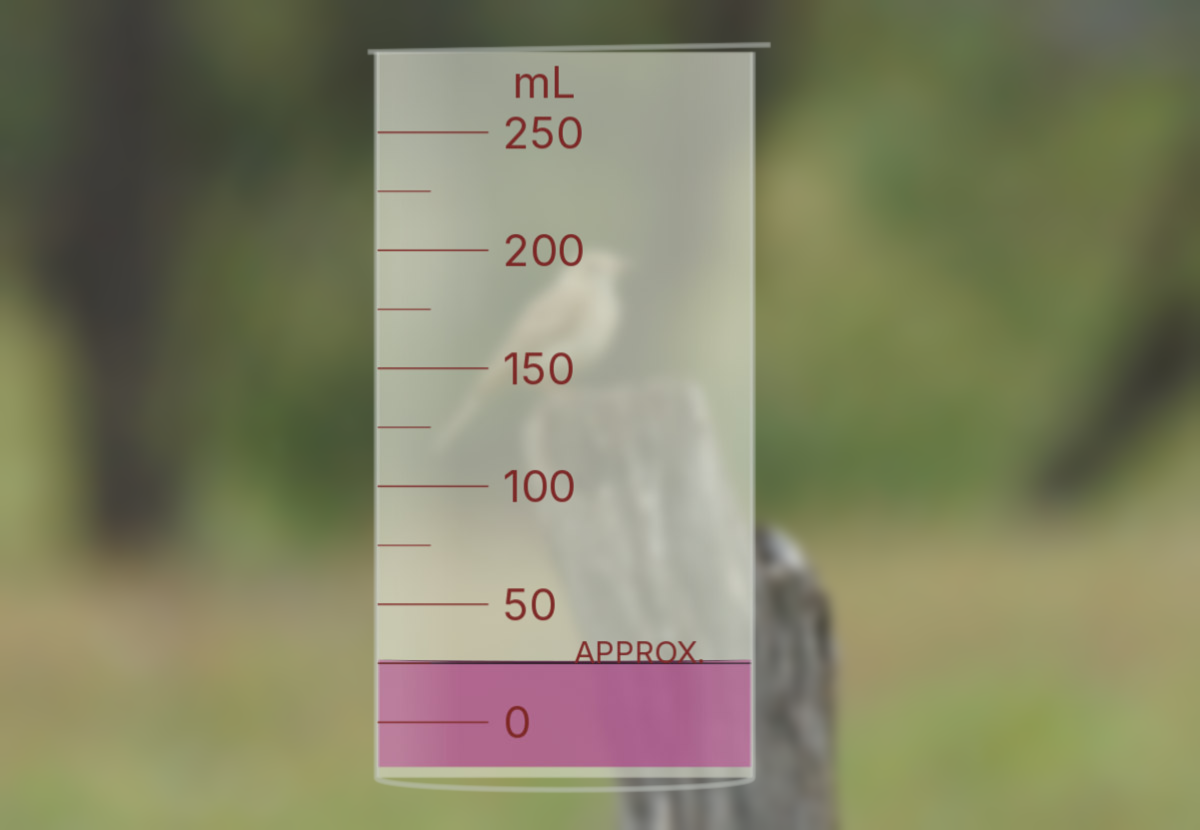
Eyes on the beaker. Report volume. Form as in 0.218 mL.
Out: 25 mL
